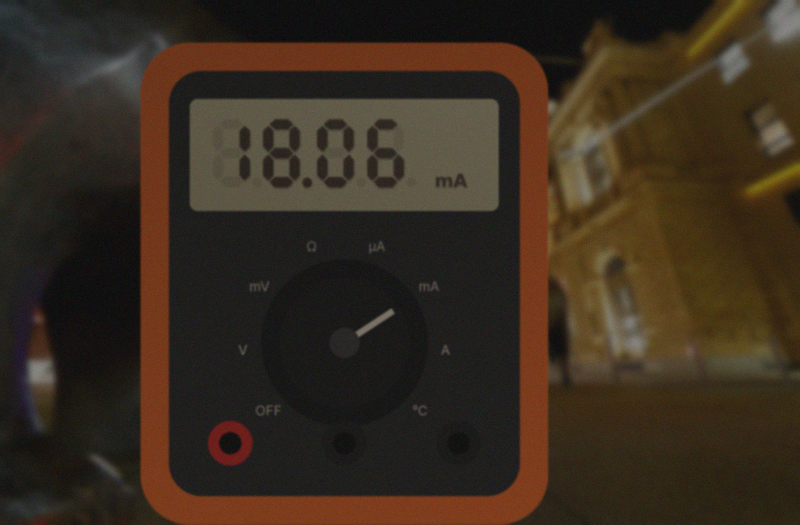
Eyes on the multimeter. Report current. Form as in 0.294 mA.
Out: 18.06 mA
